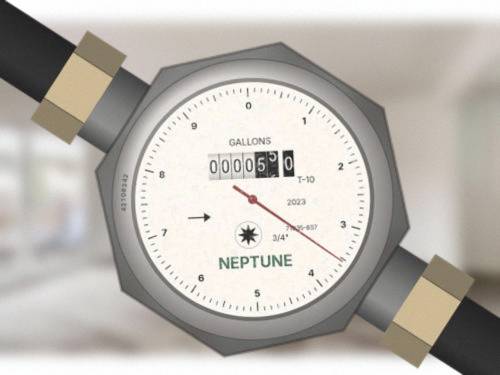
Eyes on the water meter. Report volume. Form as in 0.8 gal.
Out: 553.5 gal
